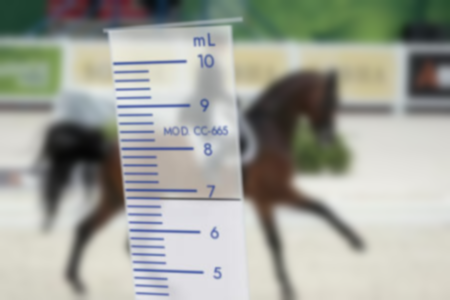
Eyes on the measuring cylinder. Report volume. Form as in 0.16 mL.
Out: 6.8 mL
